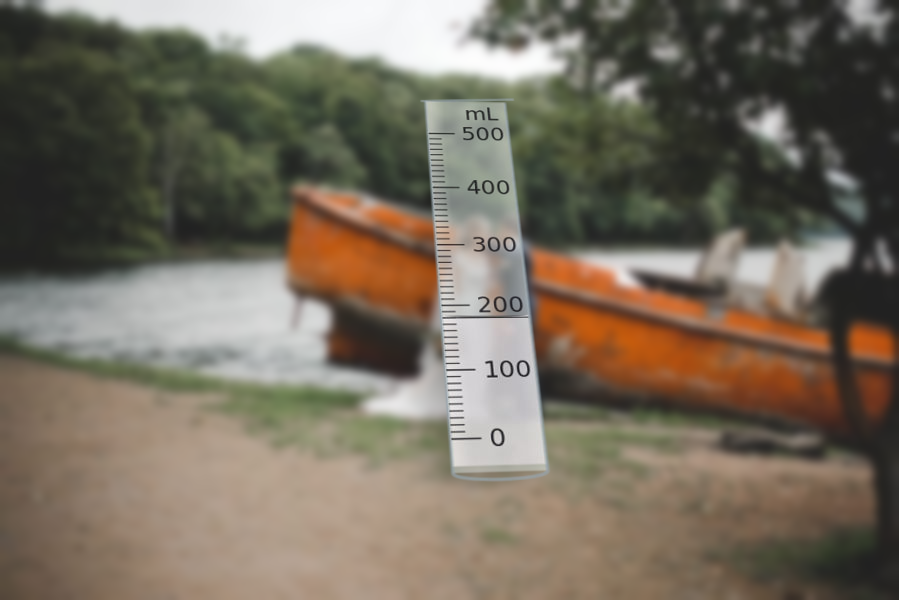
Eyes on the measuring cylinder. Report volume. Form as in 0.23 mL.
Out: 180 mL
